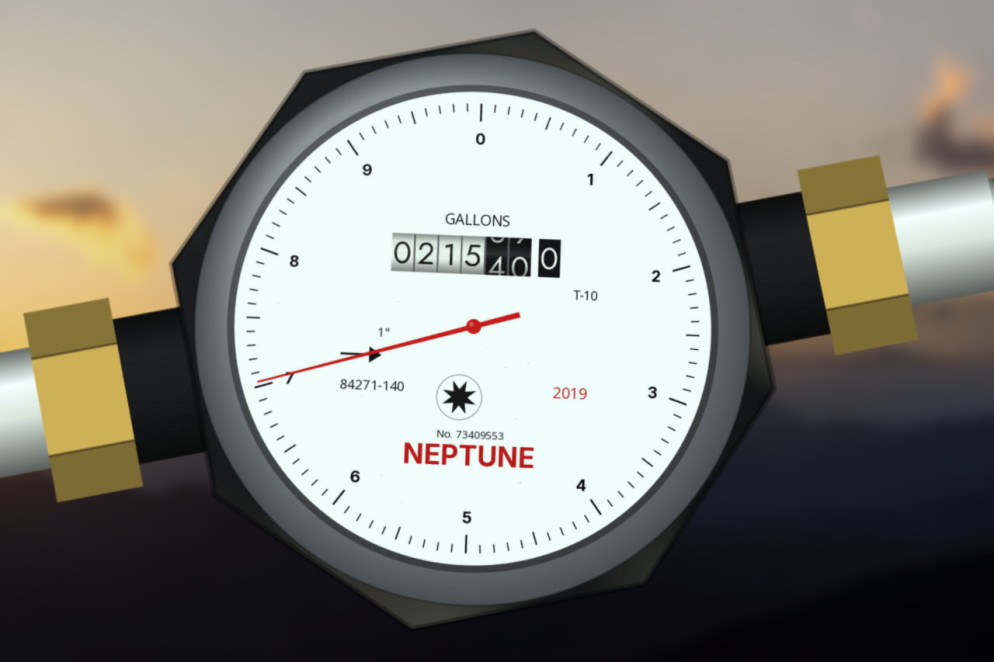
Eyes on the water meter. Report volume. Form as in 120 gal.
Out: 215397.0 gal
